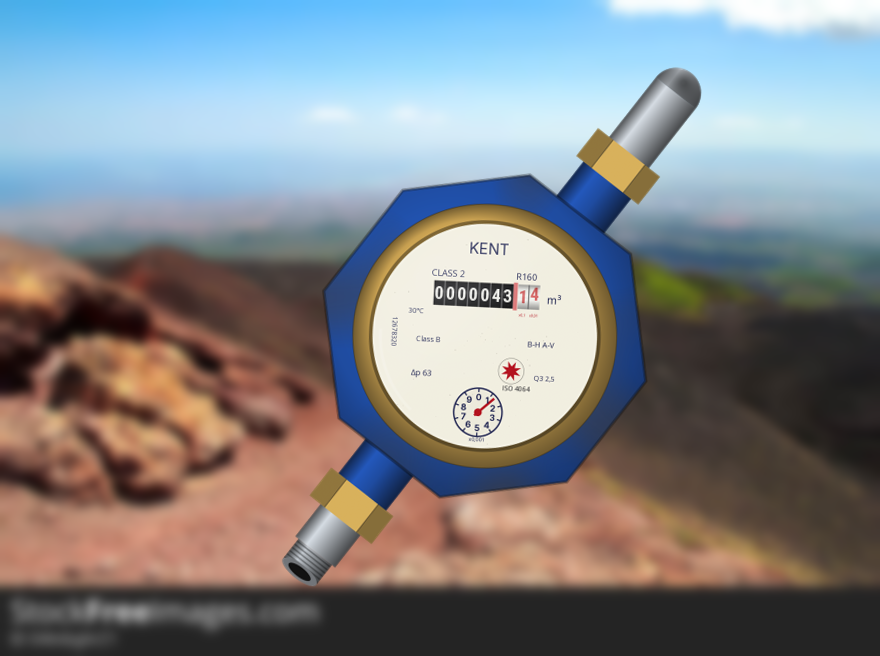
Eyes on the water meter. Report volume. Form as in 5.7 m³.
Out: 43.141 m³
